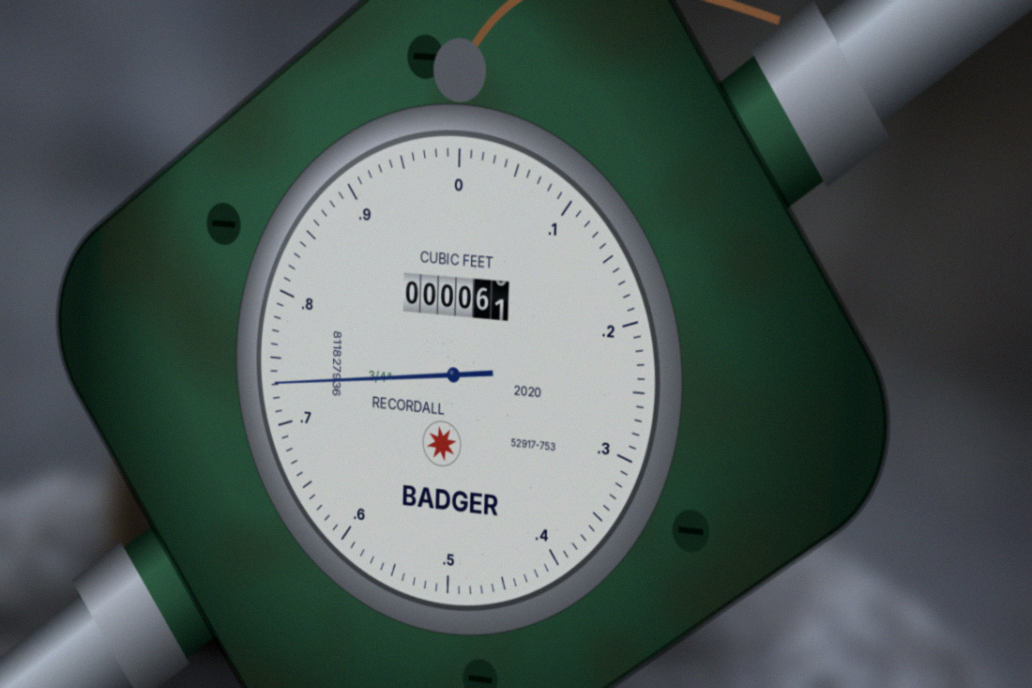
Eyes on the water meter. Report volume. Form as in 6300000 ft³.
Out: 60.73 ft³
